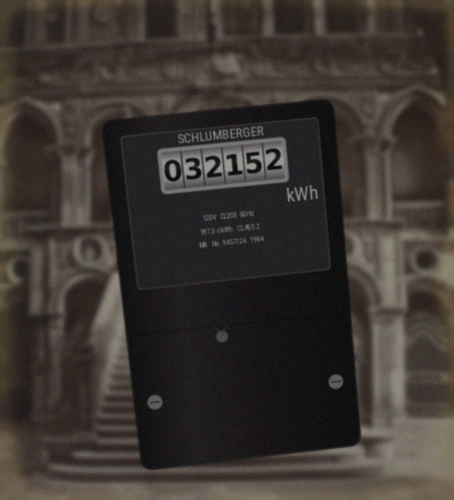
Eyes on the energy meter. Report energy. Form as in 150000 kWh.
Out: 32152 kWh
